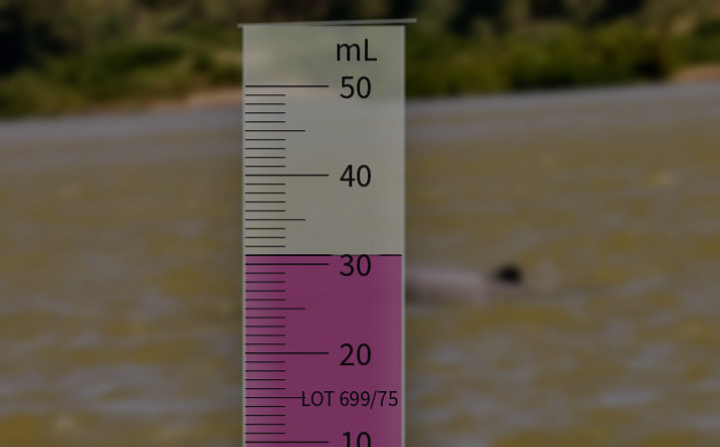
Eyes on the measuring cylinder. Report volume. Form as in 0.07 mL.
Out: 31 mL
